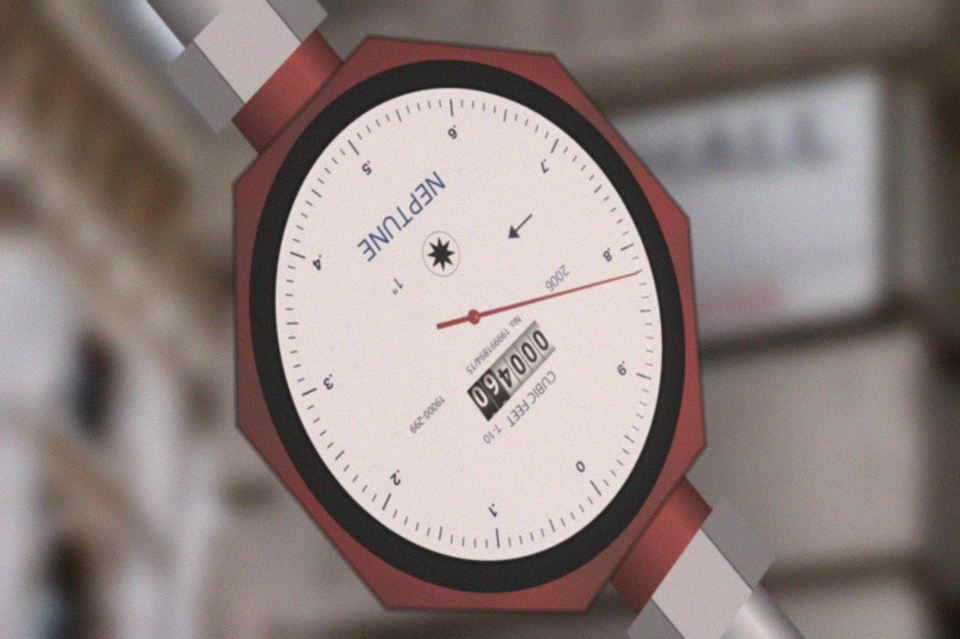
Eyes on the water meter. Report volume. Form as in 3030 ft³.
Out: 459.82 ft³
